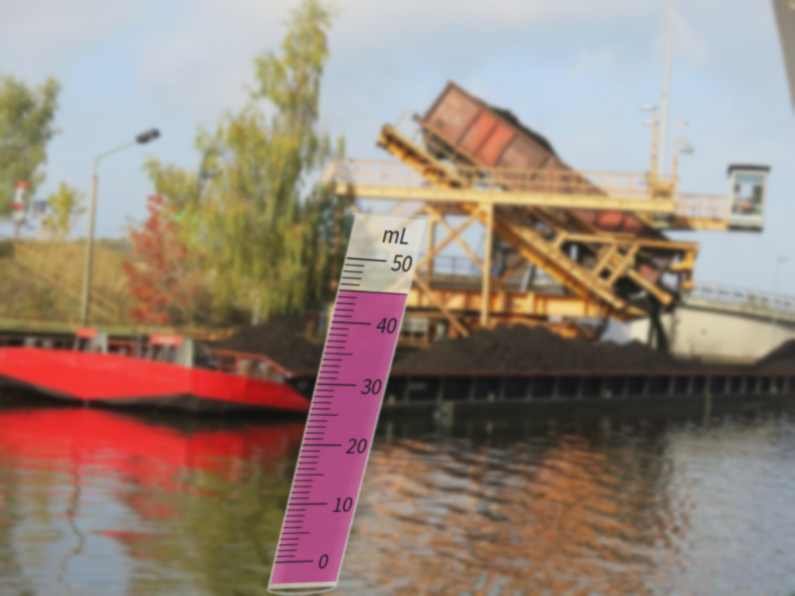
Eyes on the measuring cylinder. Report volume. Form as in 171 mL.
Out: 45 mL
